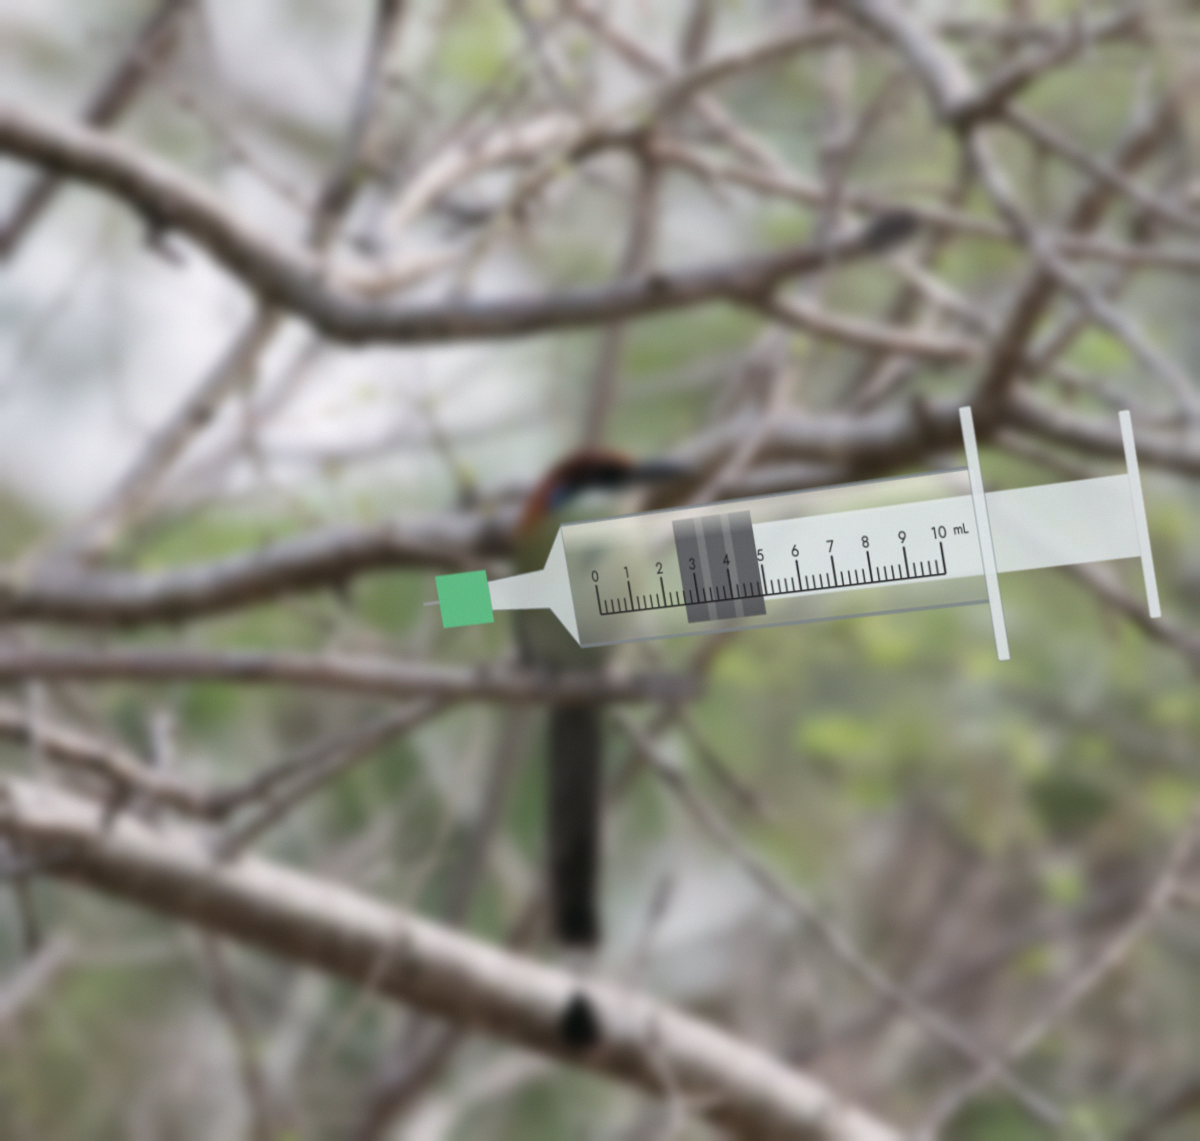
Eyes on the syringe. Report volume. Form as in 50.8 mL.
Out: 2.6 mL
